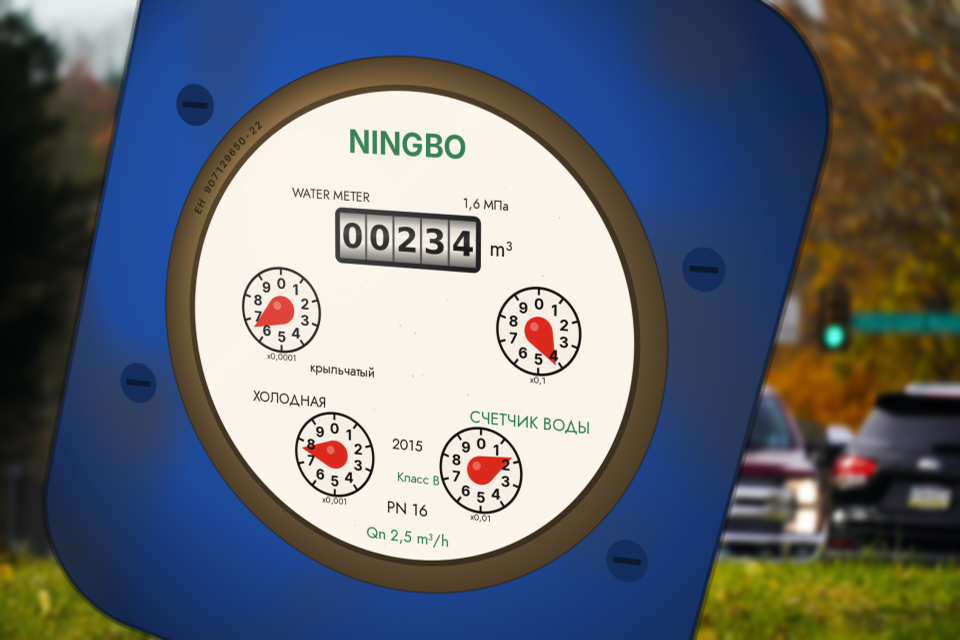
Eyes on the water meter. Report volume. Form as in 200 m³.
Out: 234.4176 m³
